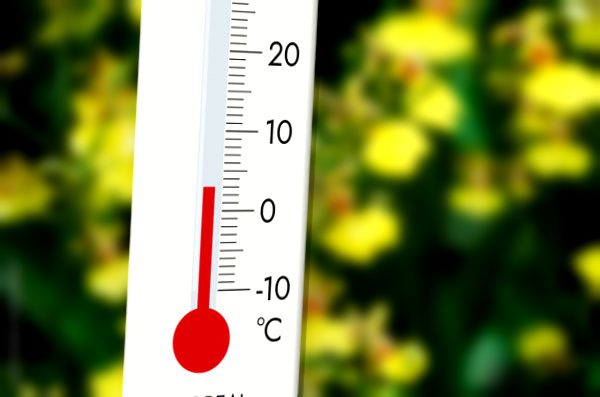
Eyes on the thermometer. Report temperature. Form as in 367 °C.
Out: 3 °C
